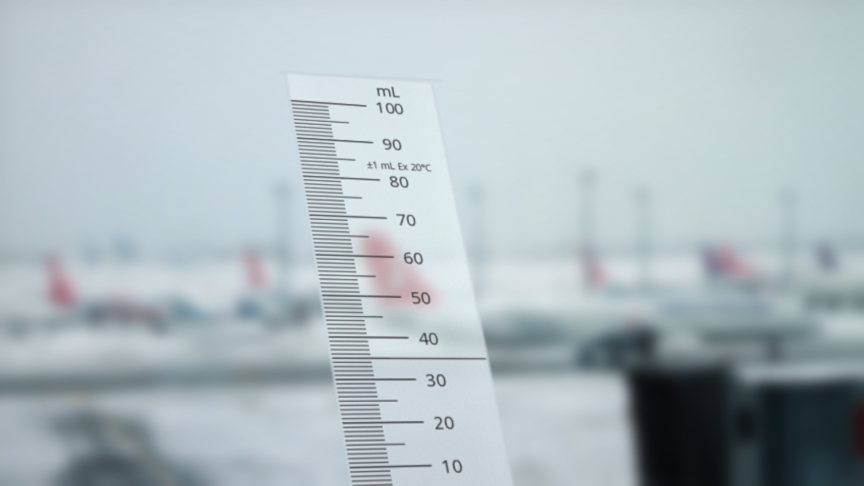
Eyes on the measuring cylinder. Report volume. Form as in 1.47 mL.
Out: 35 mL
